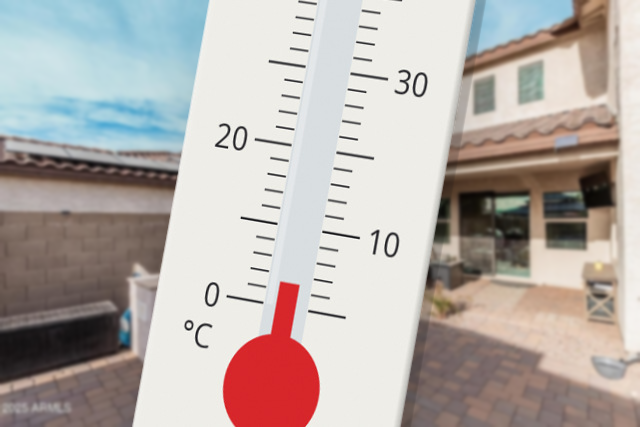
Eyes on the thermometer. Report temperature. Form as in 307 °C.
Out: 3 °C
